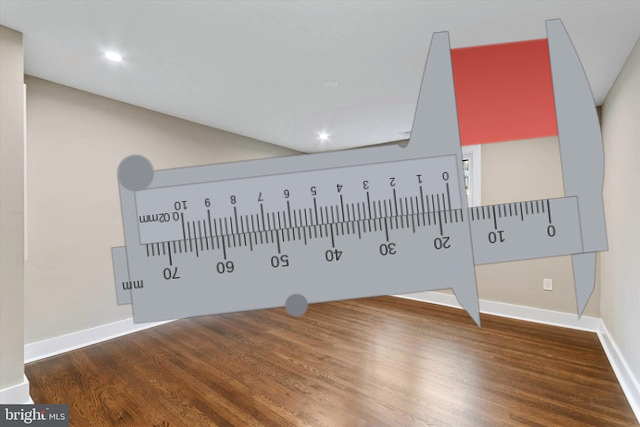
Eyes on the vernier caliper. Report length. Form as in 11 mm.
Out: 18.0 mm
